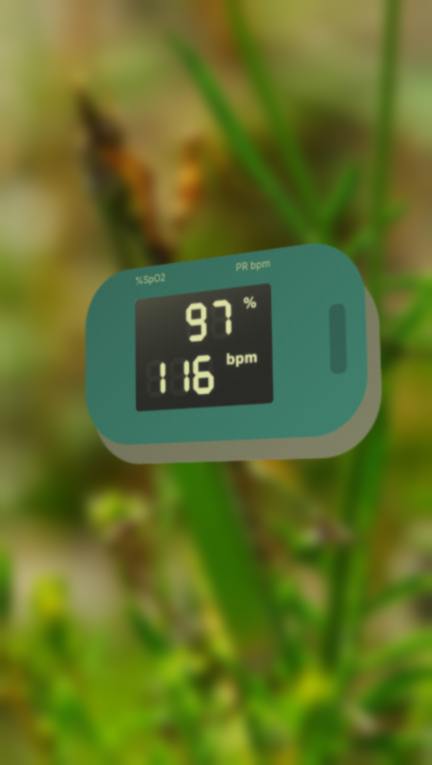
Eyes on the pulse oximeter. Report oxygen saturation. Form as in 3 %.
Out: 97 %
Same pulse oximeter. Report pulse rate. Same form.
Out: 116 bpm
